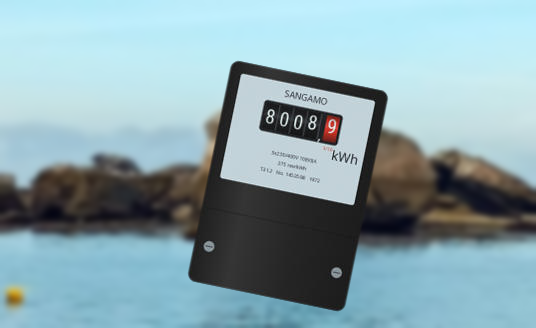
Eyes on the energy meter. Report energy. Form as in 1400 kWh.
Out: 8008.9 kWh
